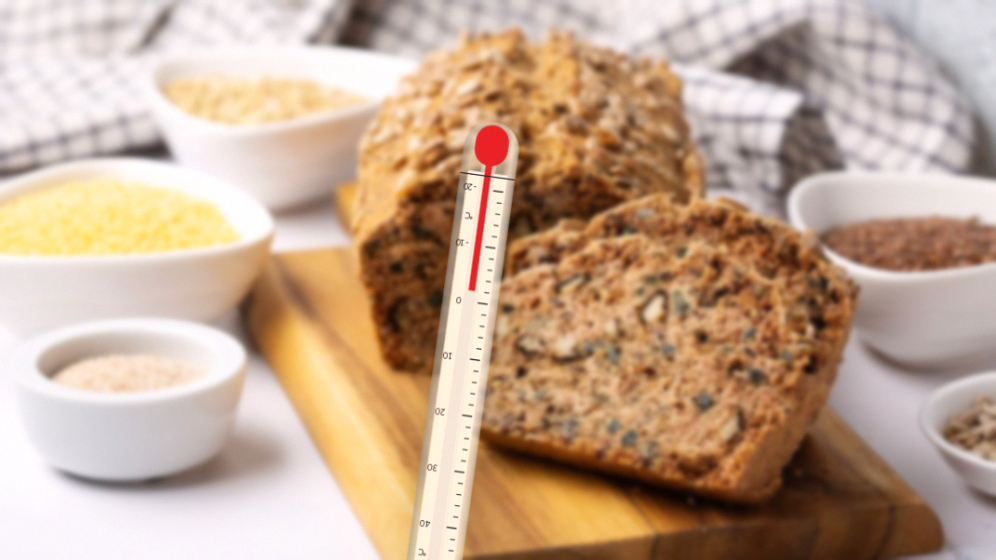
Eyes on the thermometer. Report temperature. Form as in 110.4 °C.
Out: -2 °C
